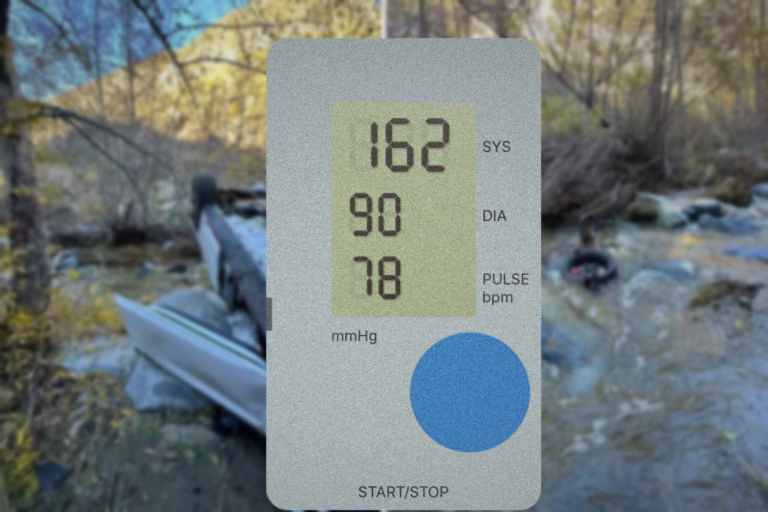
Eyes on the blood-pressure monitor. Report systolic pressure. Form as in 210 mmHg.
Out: 162 mmHg
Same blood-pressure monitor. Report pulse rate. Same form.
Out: 78 bpm
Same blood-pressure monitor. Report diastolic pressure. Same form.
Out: 90 mmHg
